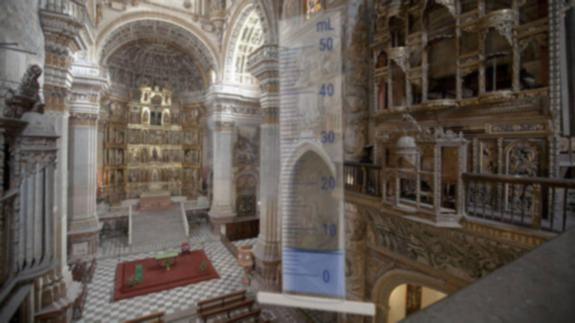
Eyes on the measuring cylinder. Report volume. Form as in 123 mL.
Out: 5 mL
